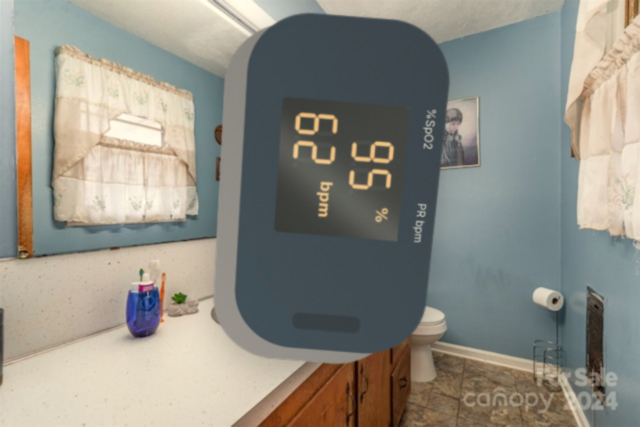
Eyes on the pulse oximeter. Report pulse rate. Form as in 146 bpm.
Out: 62 bpm
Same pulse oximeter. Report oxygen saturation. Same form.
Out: 95 %
